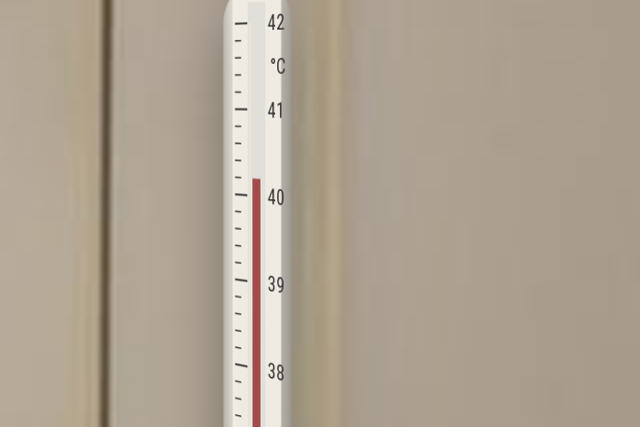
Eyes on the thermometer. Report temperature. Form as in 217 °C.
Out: 40.2 °C
